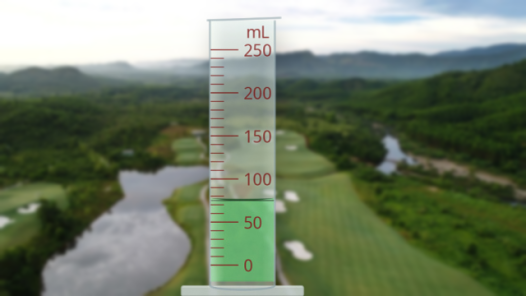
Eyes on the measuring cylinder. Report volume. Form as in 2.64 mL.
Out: 75 mL
